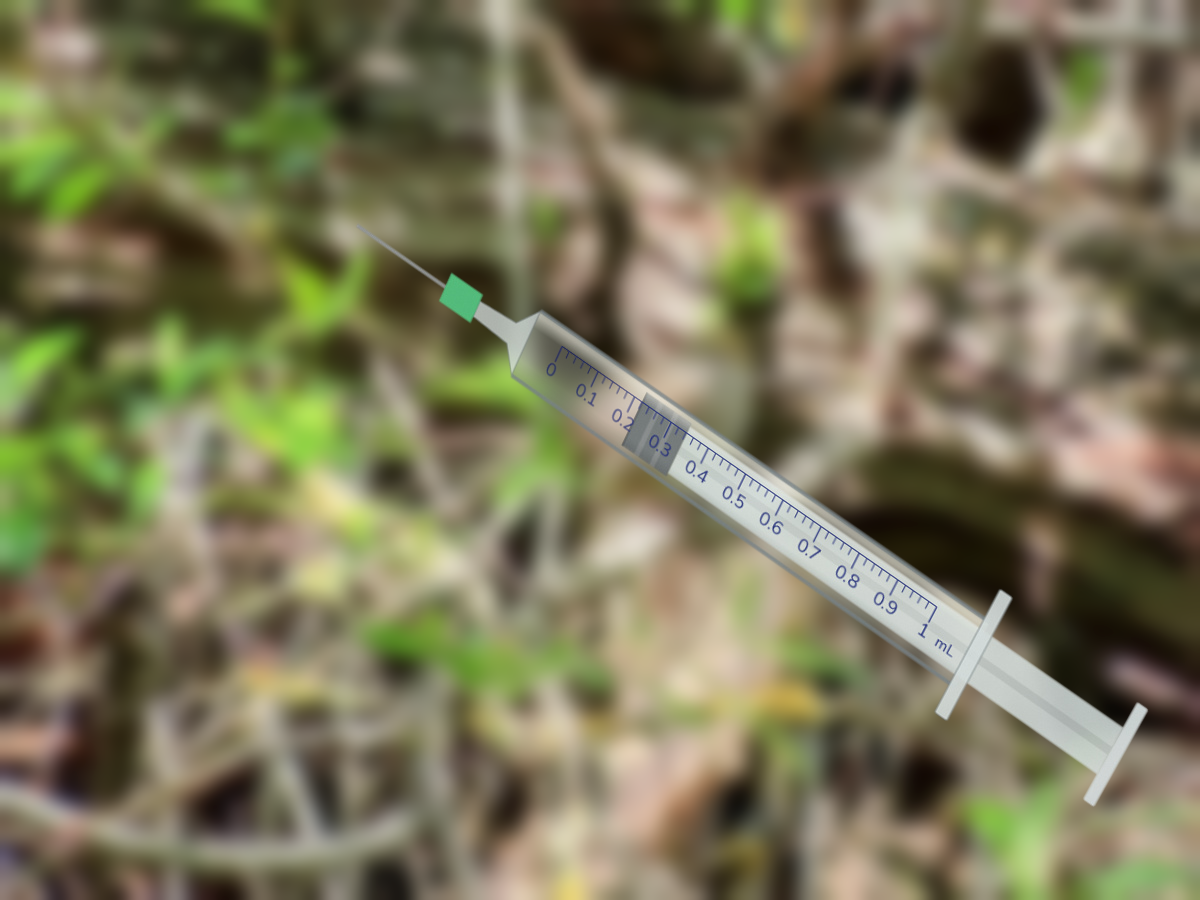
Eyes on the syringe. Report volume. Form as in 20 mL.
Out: 0.22 mL
